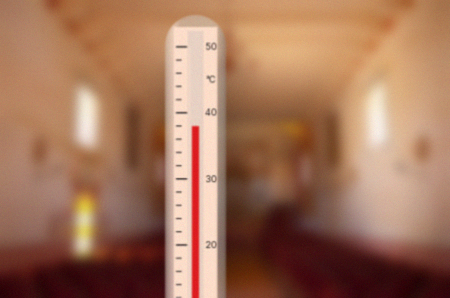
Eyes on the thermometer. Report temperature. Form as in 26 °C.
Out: 38 °C
